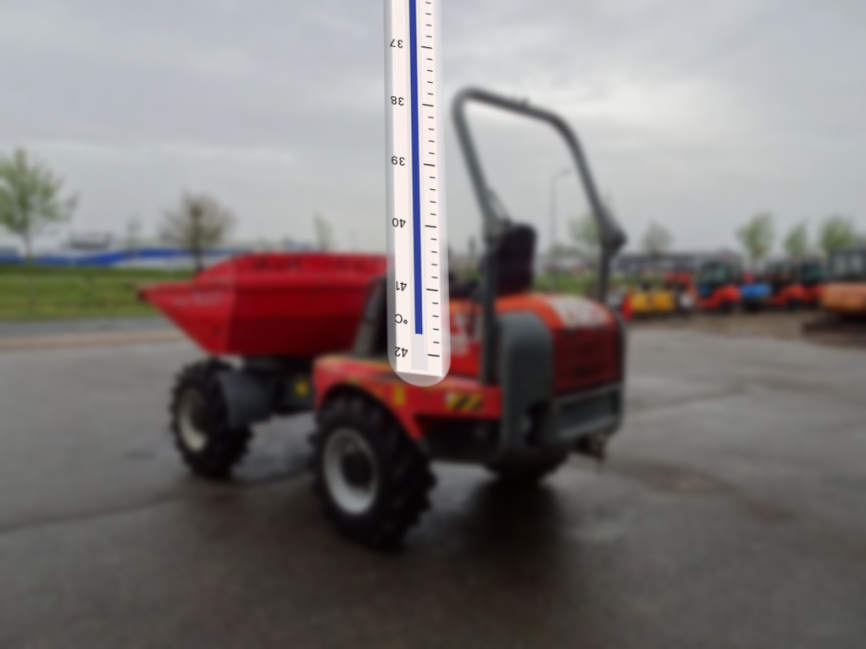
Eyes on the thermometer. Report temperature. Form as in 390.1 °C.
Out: 41.7 °C
